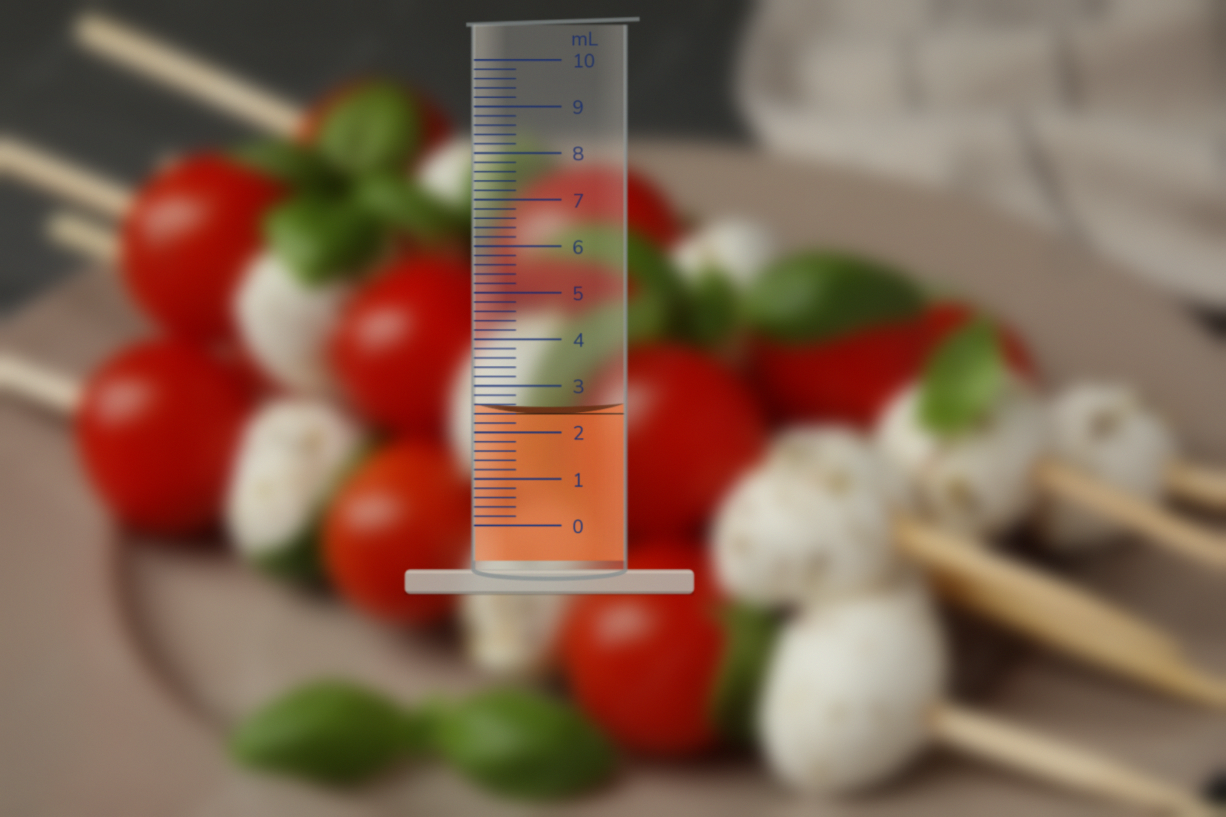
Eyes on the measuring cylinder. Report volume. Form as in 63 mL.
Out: 2.4 mL
